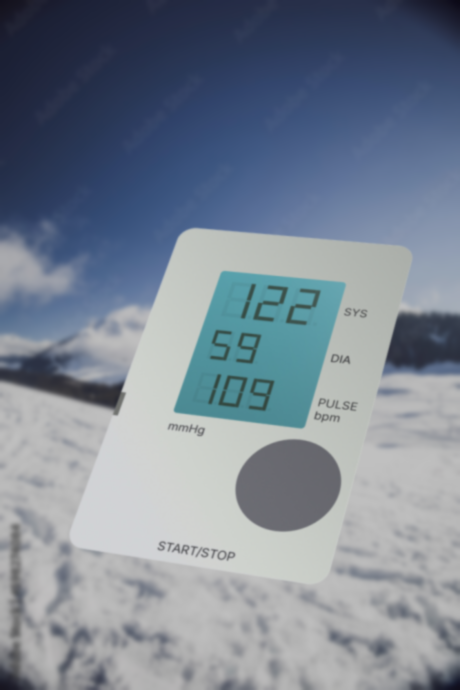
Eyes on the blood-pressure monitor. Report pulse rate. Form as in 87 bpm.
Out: 109 bpm
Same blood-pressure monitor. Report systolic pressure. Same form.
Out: 122 mmHg
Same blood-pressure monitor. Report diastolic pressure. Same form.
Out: 59 mmHg
